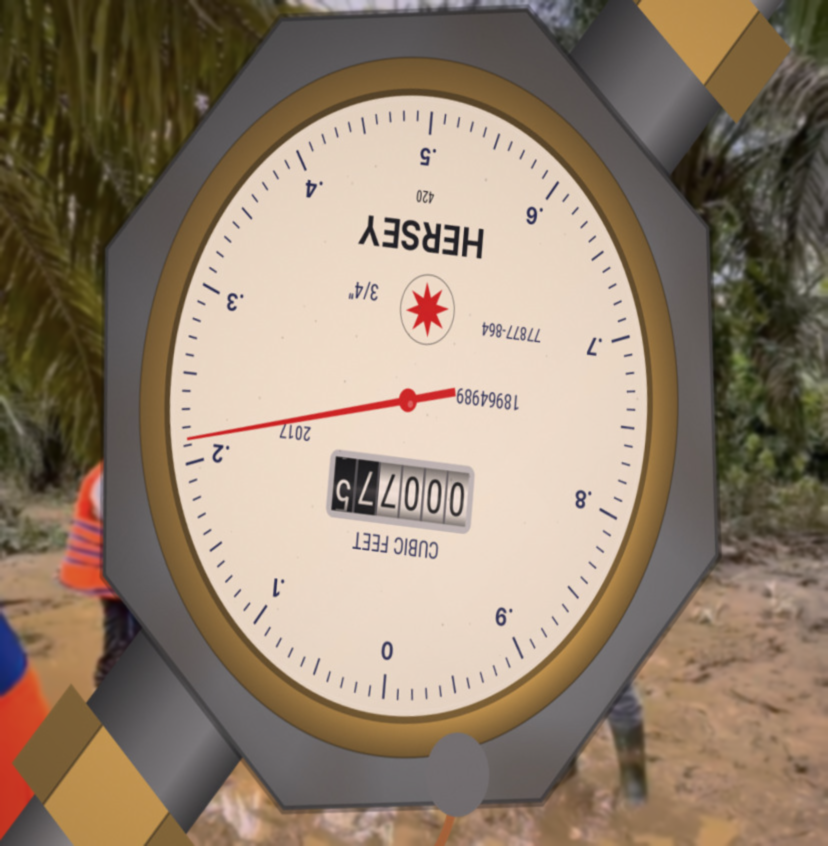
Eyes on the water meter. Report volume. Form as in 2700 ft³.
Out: 775.21 ft³
